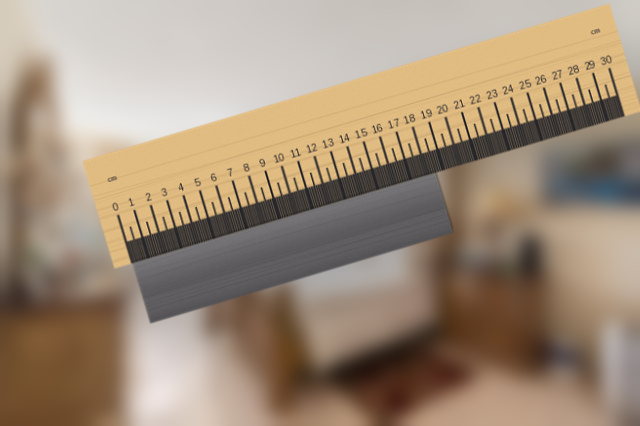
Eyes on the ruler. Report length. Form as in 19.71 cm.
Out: 18.5 cm
